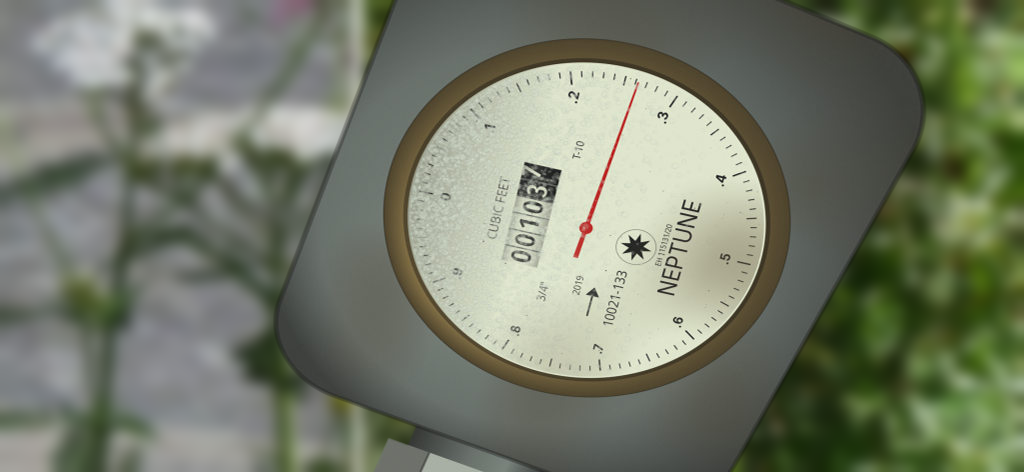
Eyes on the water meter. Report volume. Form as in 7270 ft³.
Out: 1037.26 ft³
